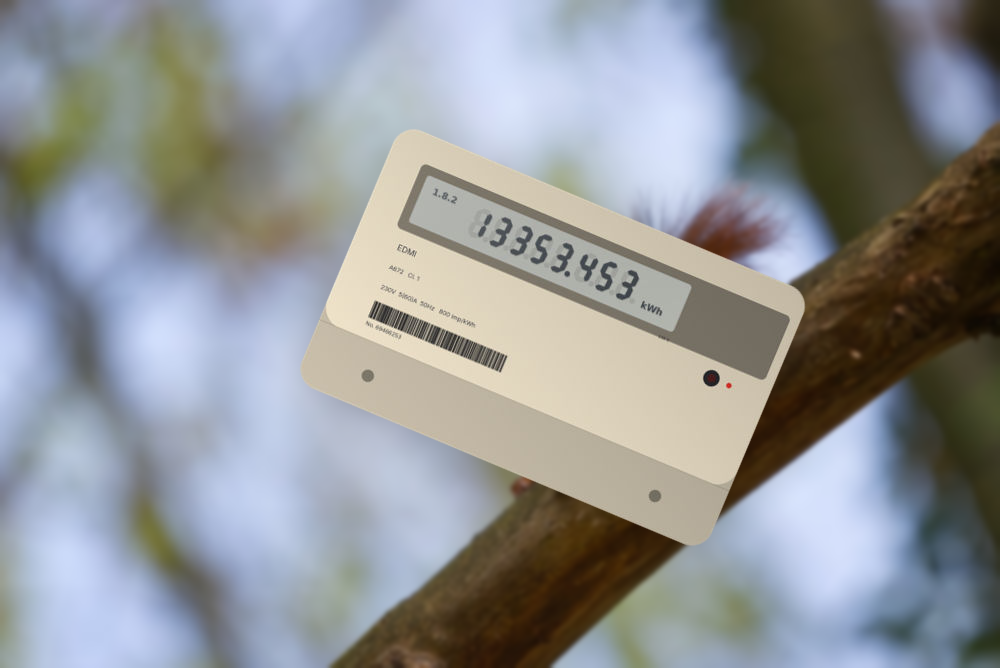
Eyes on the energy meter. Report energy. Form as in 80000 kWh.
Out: 13353.453 kWh
